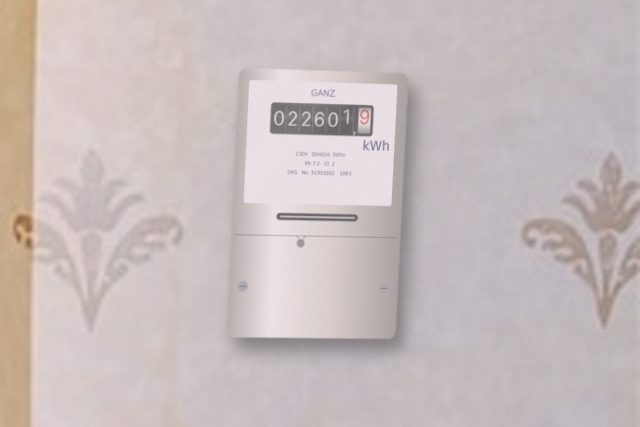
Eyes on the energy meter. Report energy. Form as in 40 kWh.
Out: 22601.9 kWh
